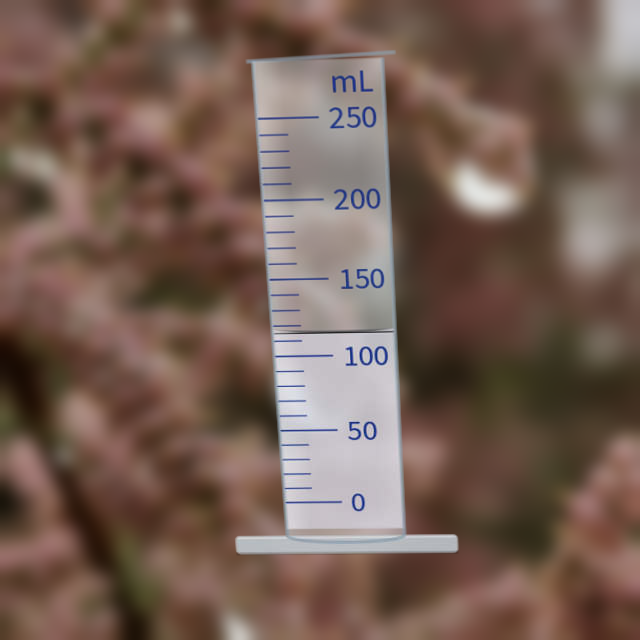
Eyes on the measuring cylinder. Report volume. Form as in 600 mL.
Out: 115 mL
